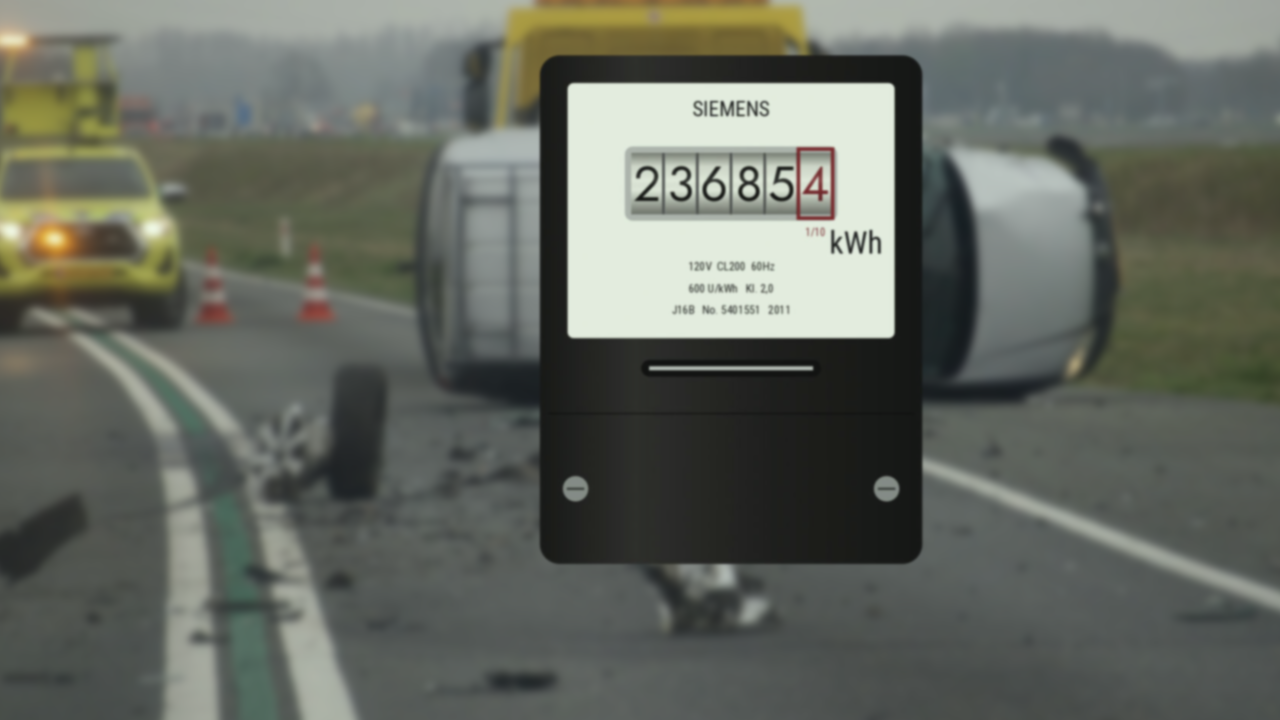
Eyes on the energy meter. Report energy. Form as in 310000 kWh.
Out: 23685.4 kWh
